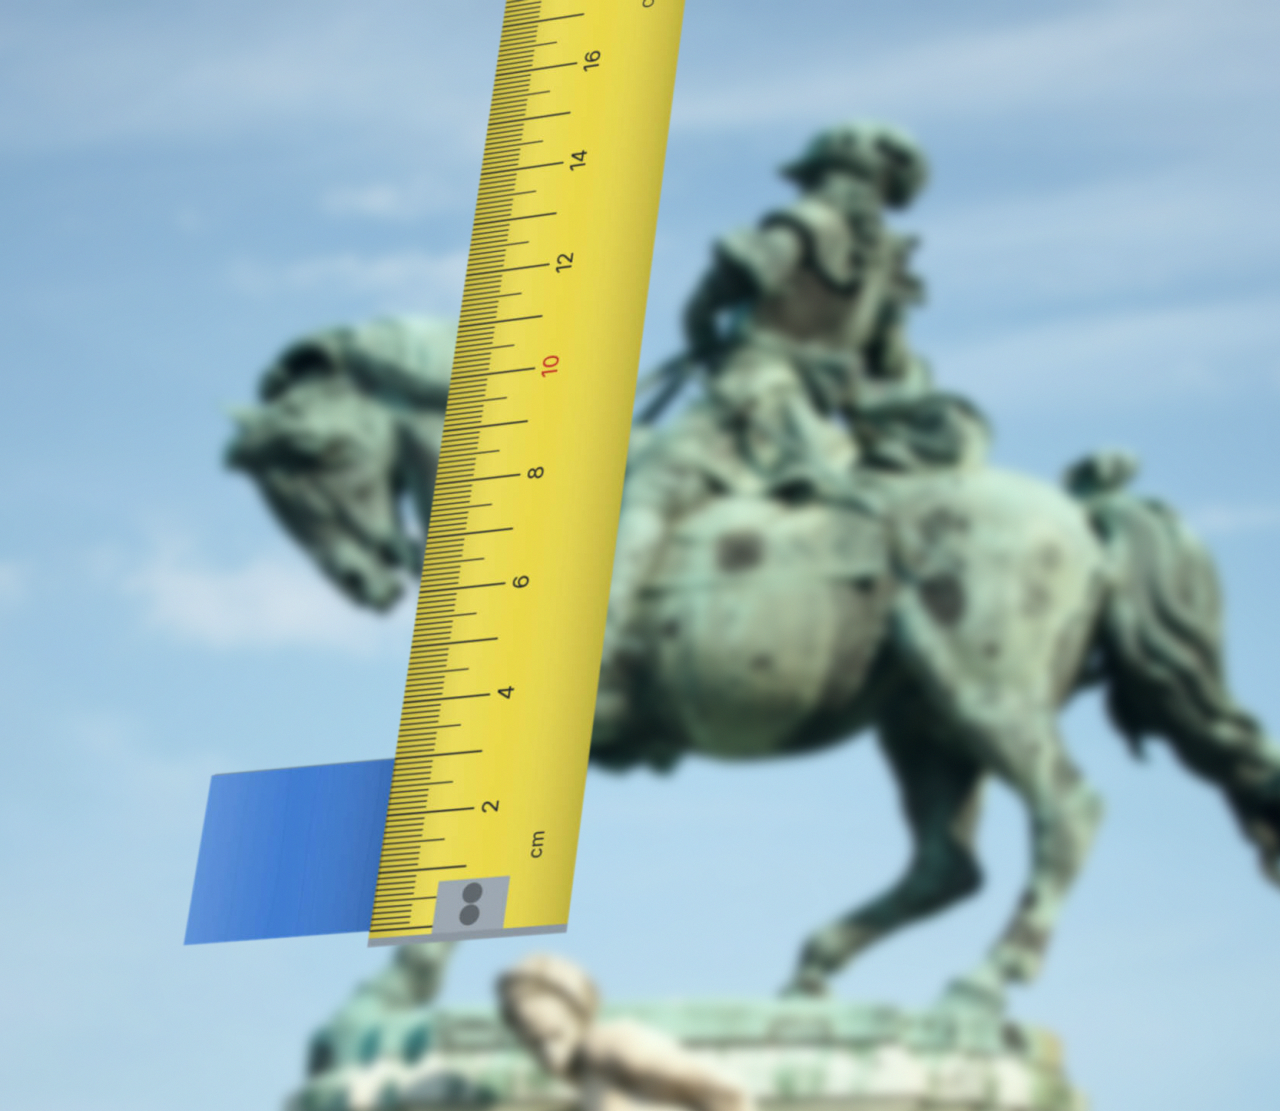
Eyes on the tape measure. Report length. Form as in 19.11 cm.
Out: 3 cm
